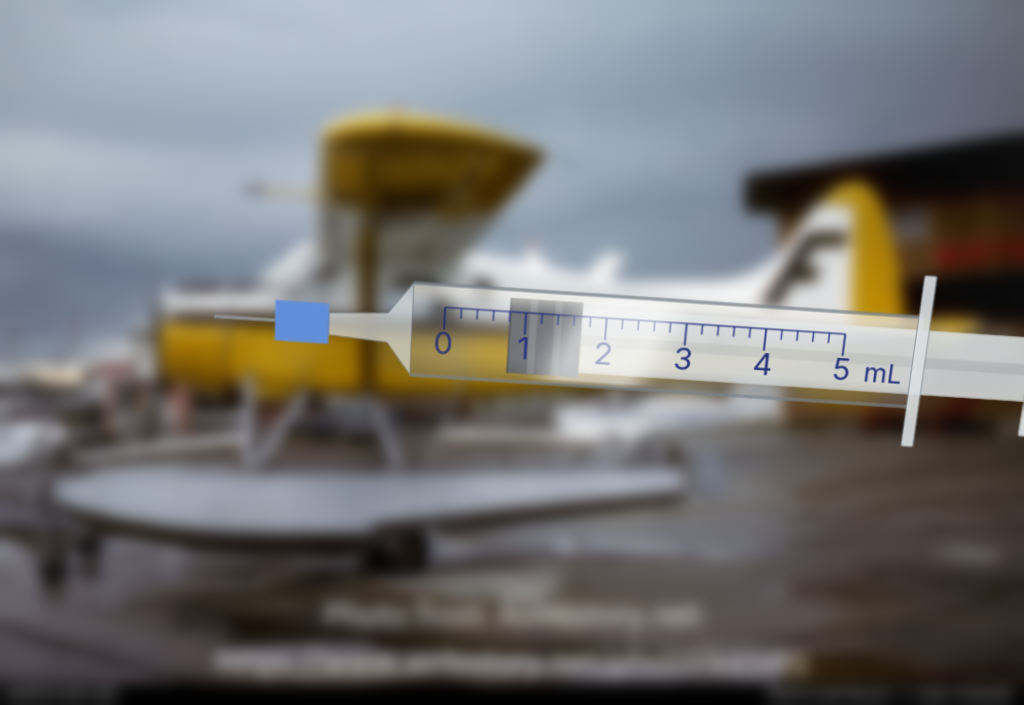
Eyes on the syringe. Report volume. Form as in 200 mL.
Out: 0.8 mL
